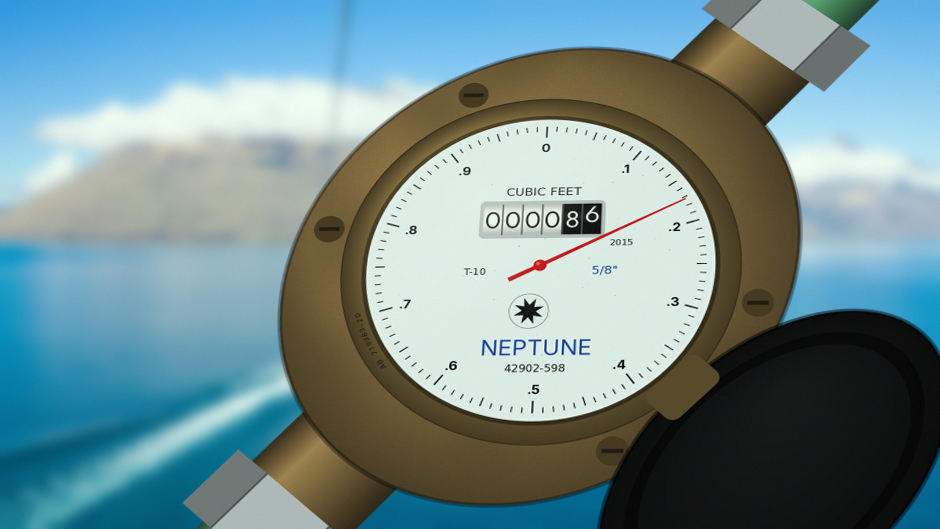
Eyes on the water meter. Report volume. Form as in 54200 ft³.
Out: 86.17 ft³
